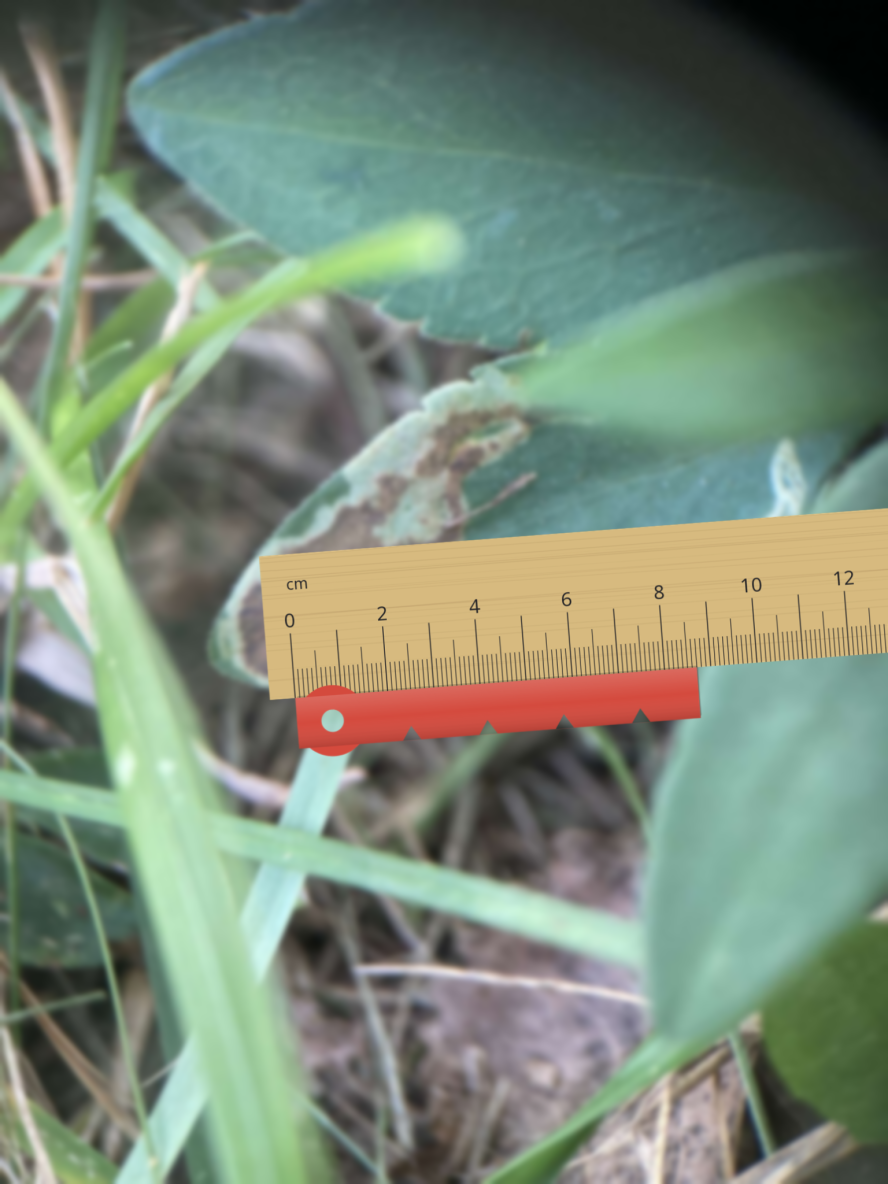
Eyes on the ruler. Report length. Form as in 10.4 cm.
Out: 8.7 cm
